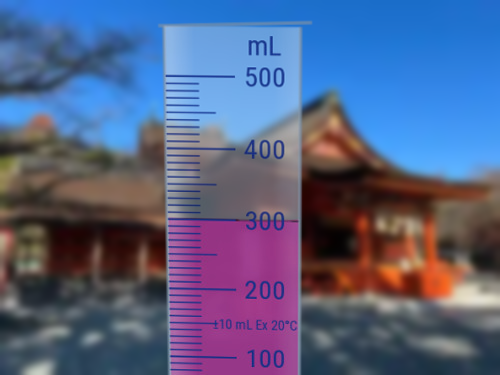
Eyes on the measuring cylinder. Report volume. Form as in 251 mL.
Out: 300 mL
